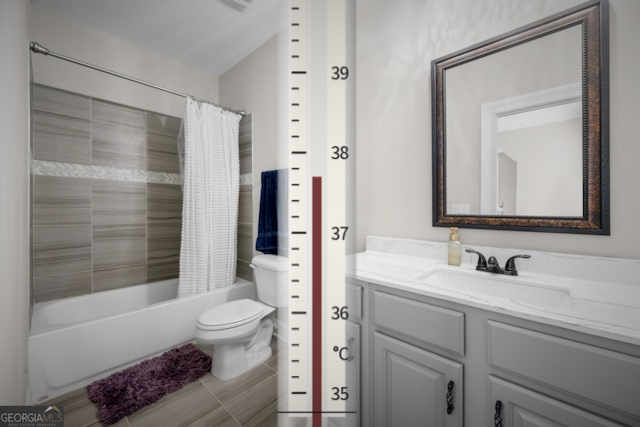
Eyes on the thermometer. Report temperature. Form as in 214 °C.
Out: 37.7 °C
